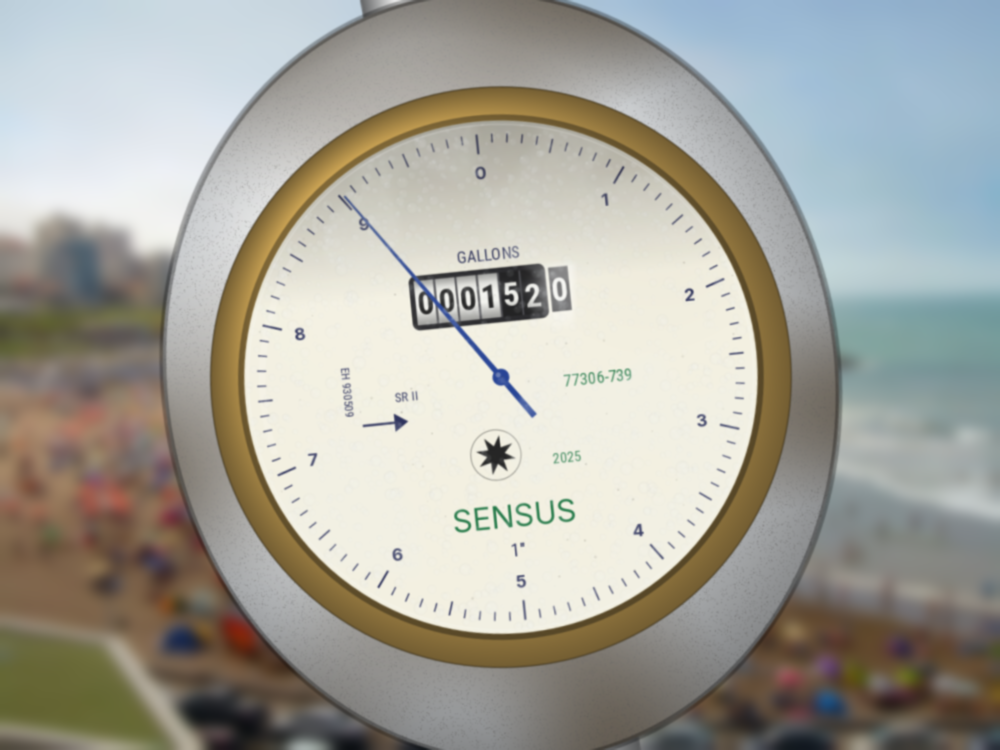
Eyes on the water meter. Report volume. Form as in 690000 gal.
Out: 1519.0 gal
